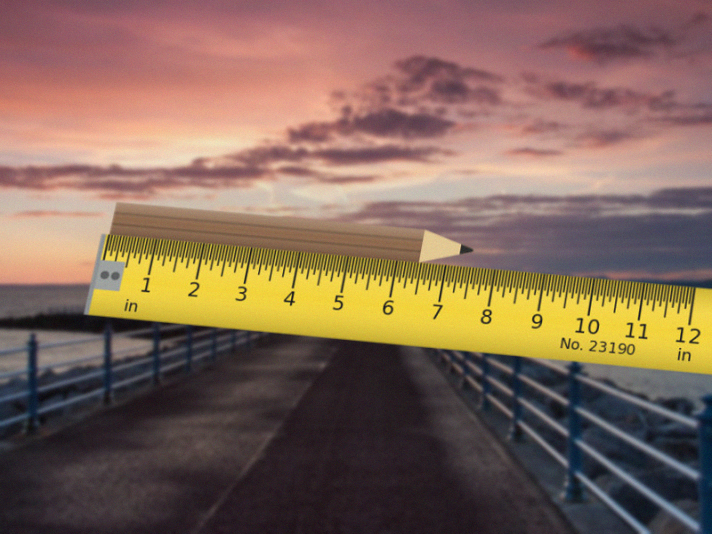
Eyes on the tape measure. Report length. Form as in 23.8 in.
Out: 7.5 in
